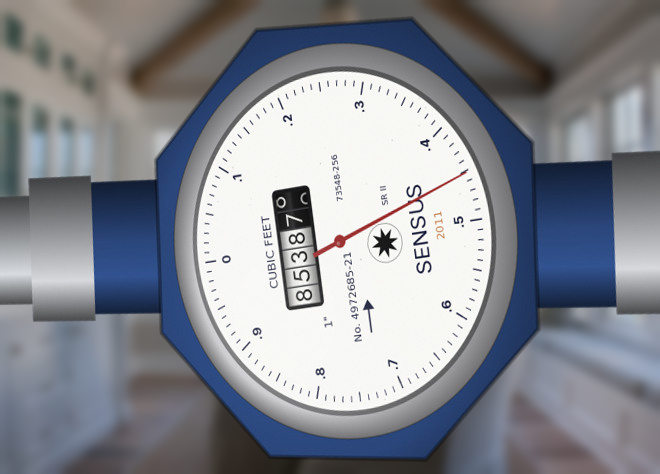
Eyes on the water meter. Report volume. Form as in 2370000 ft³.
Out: 853878.45 ft³
